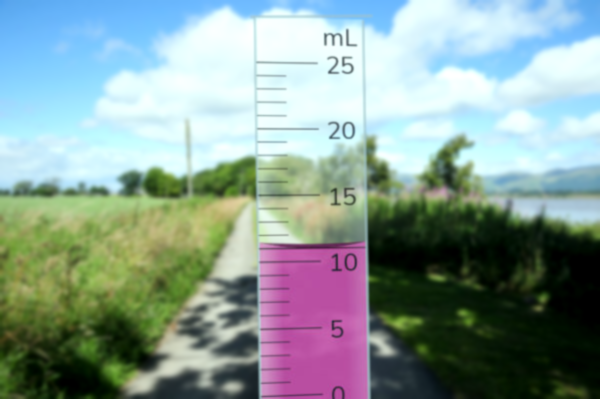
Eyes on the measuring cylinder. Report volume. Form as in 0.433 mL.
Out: 11 mL
